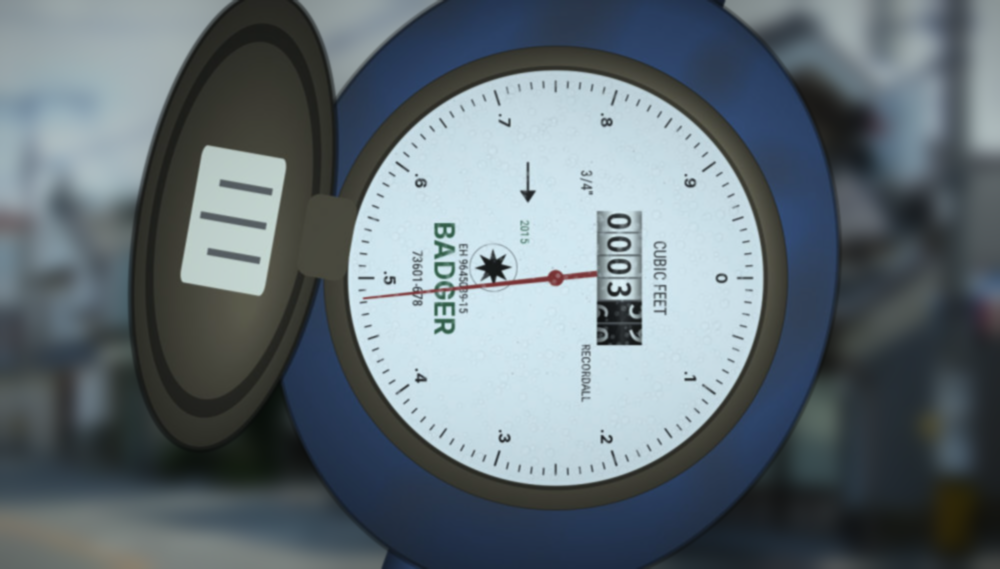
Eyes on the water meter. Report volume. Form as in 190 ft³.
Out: 359.48 ft³
